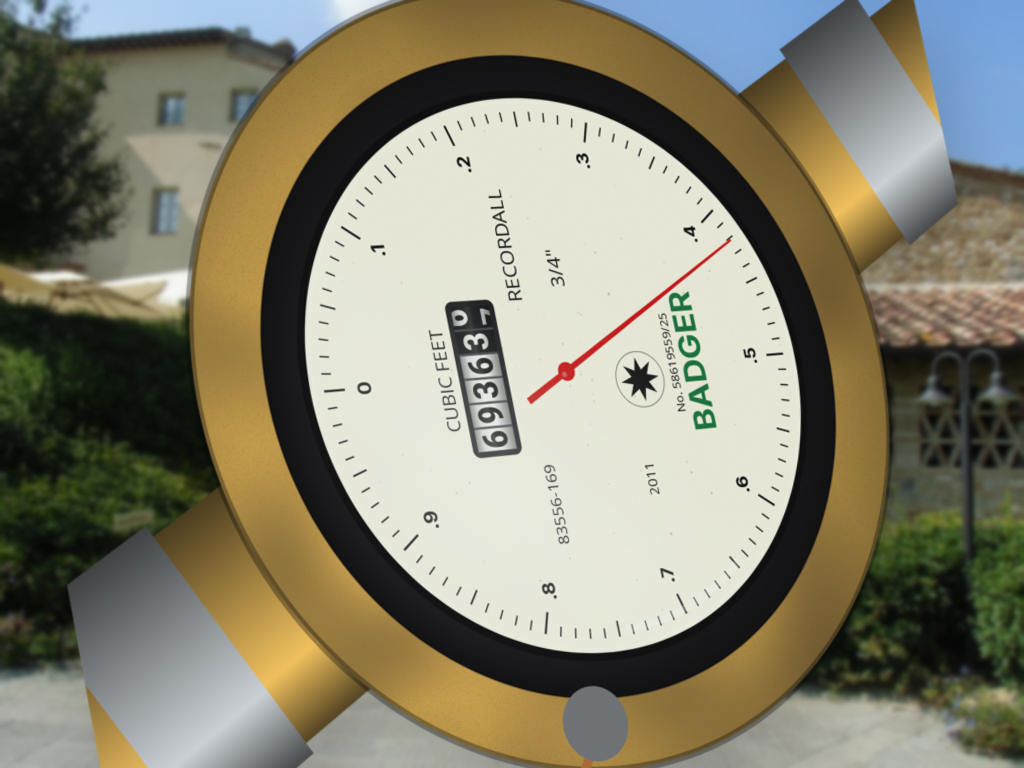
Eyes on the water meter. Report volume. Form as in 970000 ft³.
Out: 693636.42 ft³
